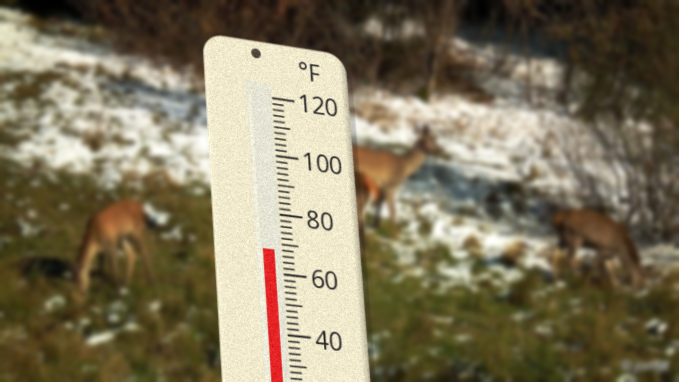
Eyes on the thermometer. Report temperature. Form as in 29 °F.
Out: 68 °F
